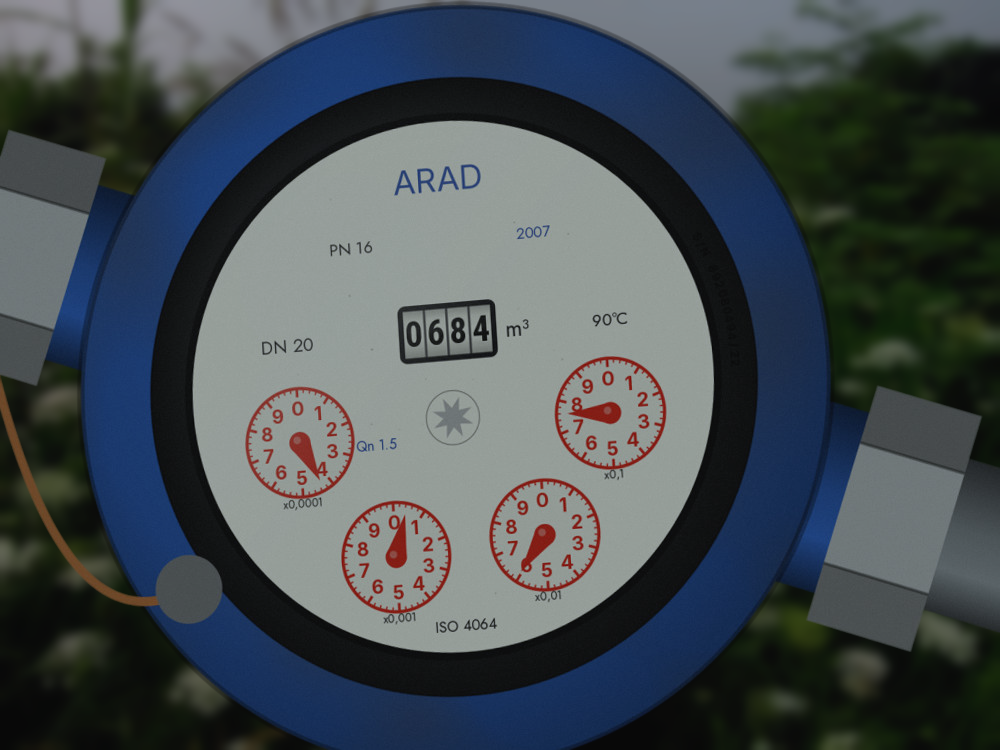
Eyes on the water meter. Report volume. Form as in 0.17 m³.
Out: 684.7604 m³
